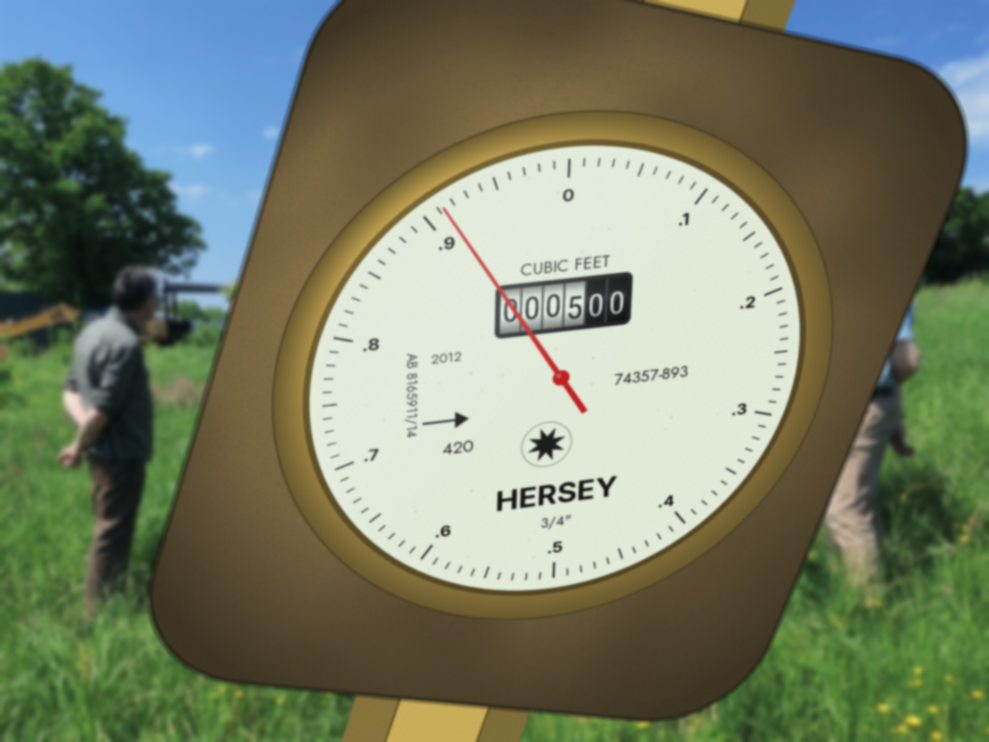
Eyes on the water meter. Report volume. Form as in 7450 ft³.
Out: 499.91 ft³
